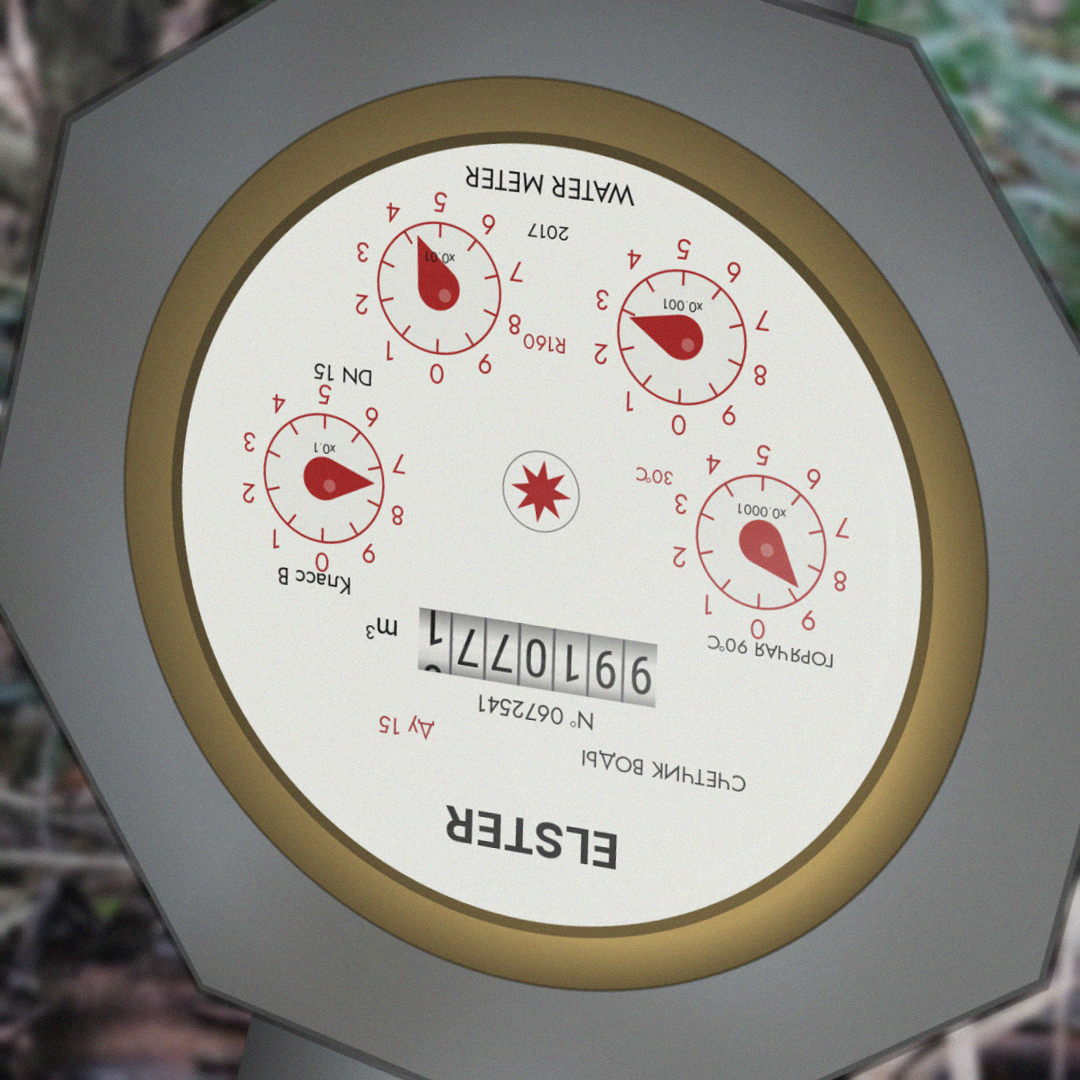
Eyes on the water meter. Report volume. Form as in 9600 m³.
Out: 9910770.7428 m³
